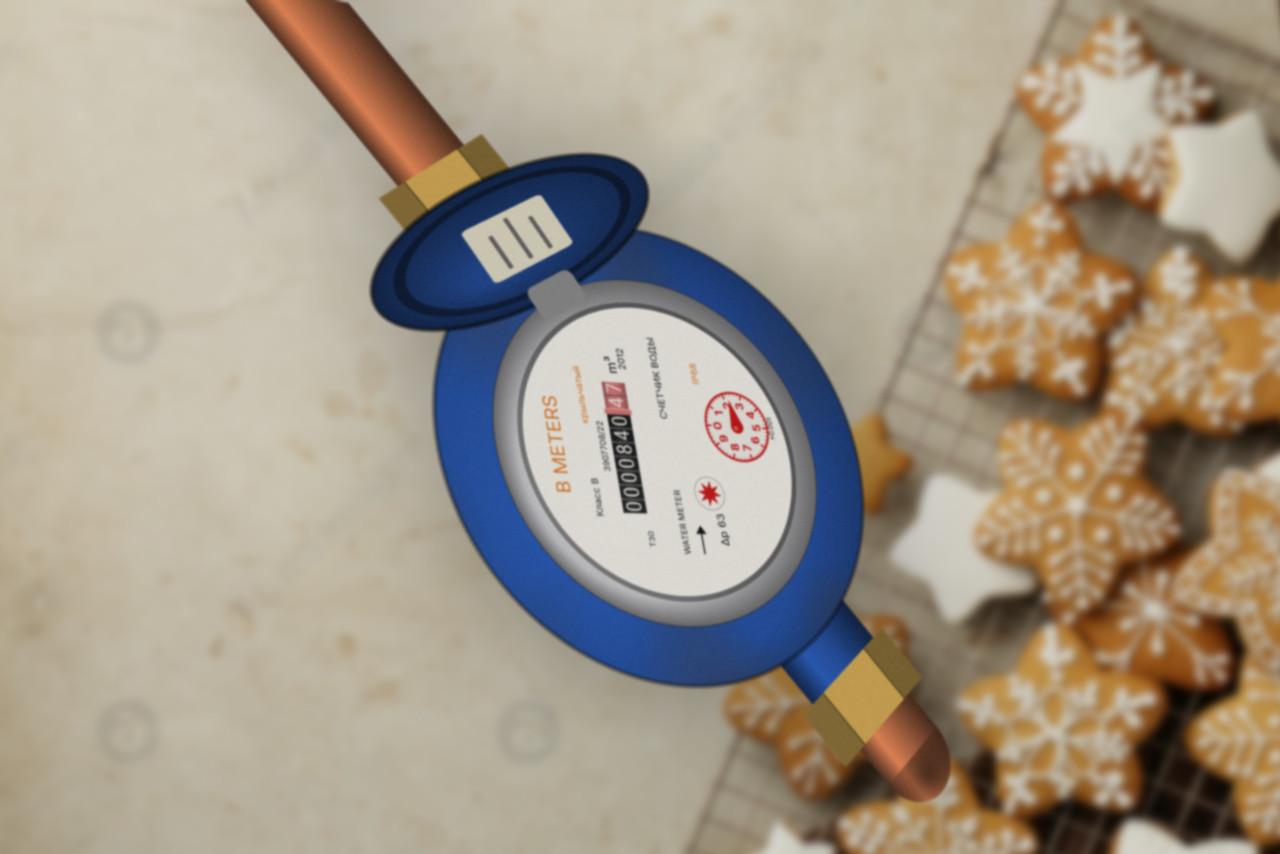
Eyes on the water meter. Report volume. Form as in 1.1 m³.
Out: 840.472 m³
